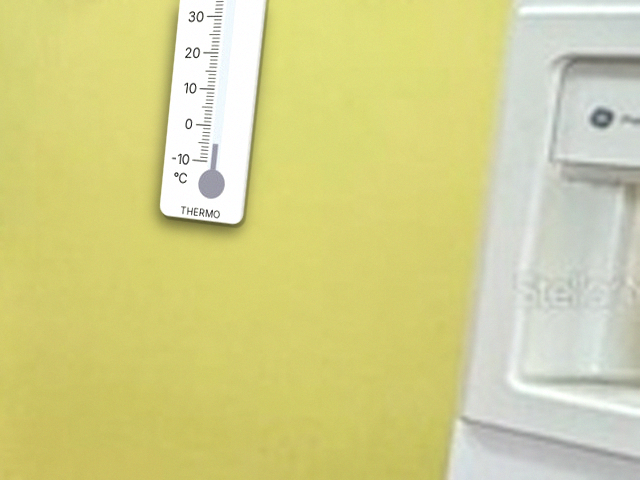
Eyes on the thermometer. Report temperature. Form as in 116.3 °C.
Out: -5 °C
